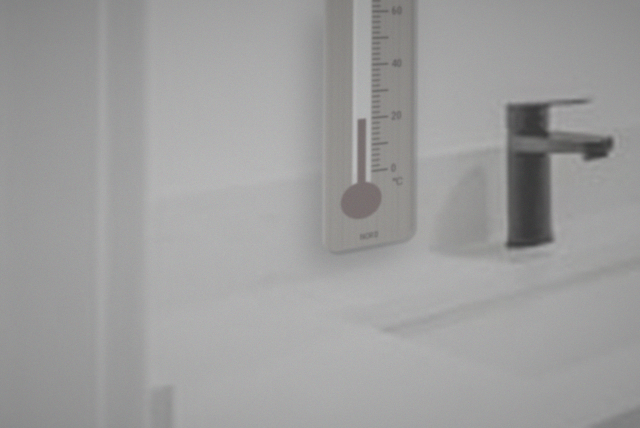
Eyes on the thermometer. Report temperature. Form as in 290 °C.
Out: 20 °C
